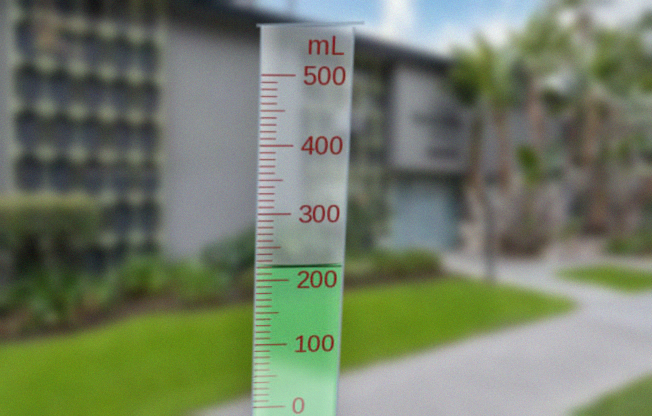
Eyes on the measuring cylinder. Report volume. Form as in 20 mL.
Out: 220 mL
